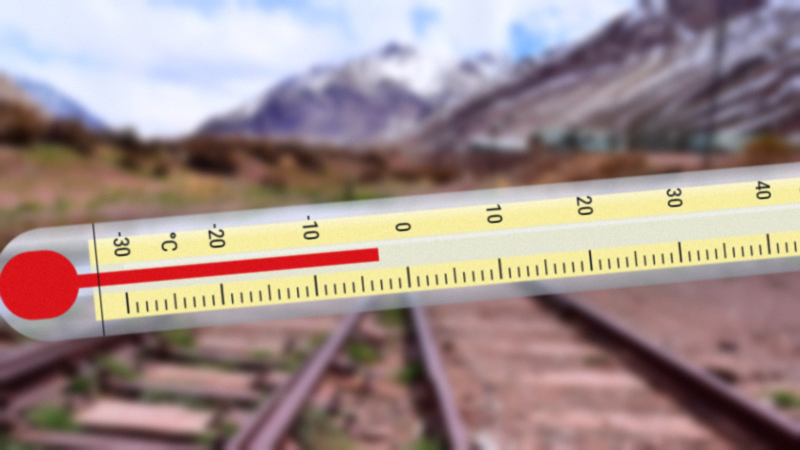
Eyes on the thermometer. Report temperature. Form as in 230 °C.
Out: -3 °C
